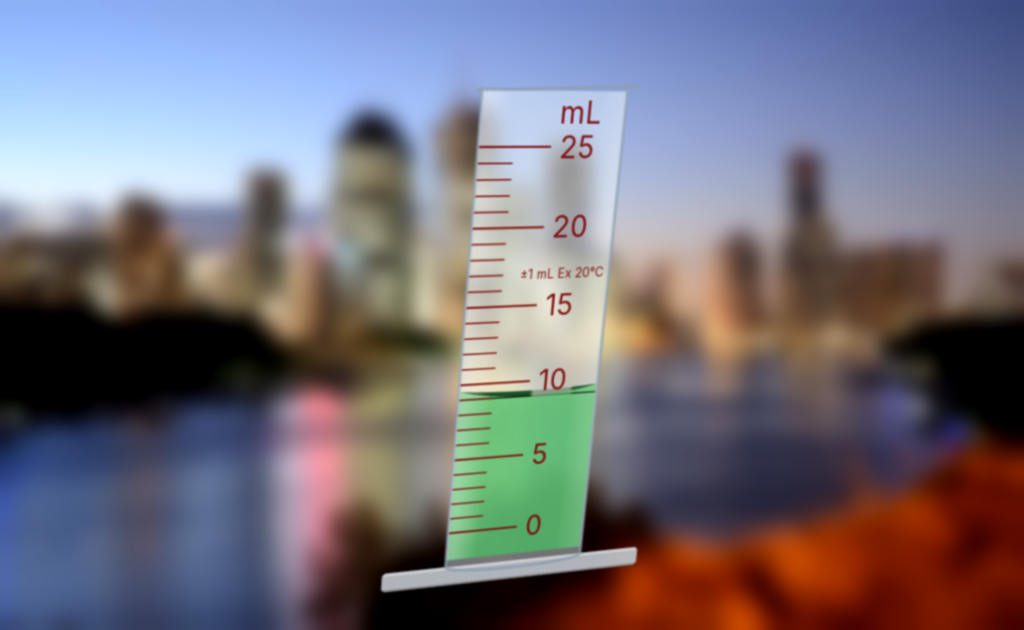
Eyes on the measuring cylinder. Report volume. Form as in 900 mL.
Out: 9 mL
